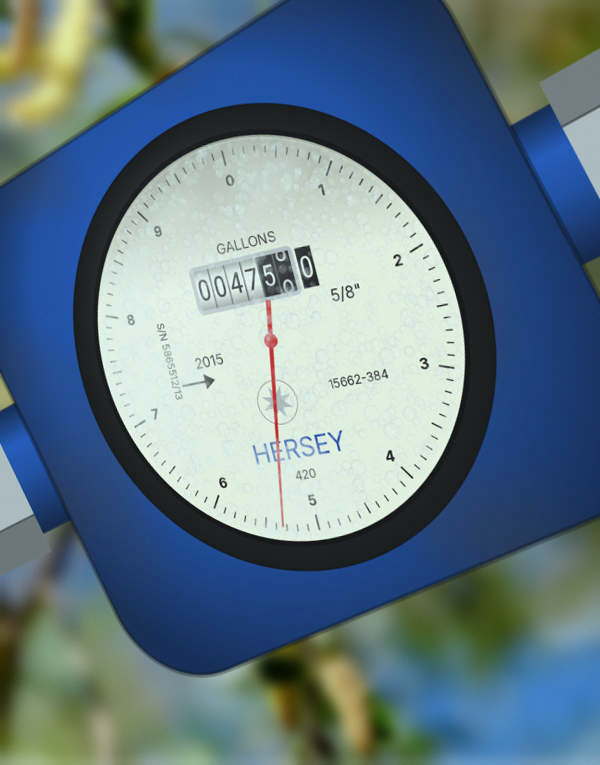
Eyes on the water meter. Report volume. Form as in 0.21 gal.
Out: 47585.3 gal
